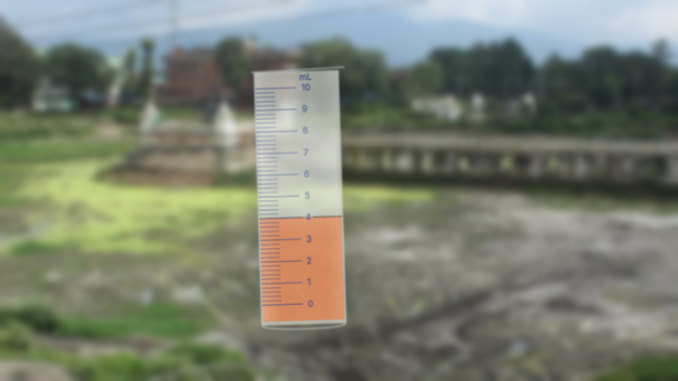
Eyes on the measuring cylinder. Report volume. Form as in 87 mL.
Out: 4 mL
